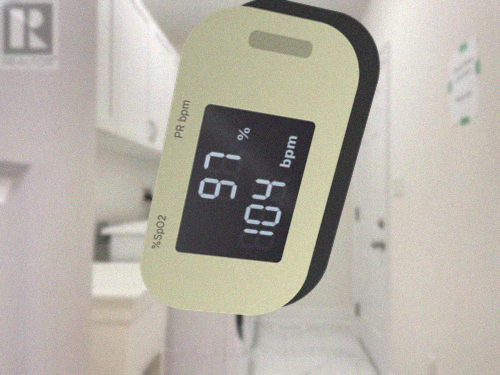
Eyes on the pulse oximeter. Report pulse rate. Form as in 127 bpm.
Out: 104 bpm
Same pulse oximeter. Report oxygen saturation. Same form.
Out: 97 %
